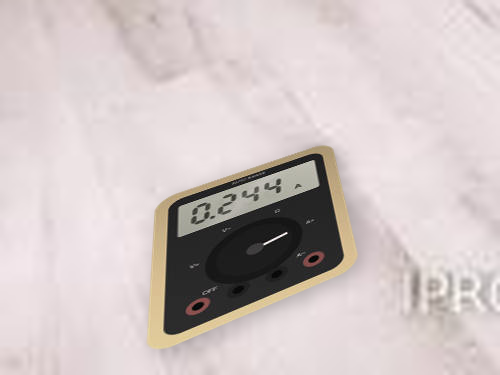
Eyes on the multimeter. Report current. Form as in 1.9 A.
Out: 0.244 A
